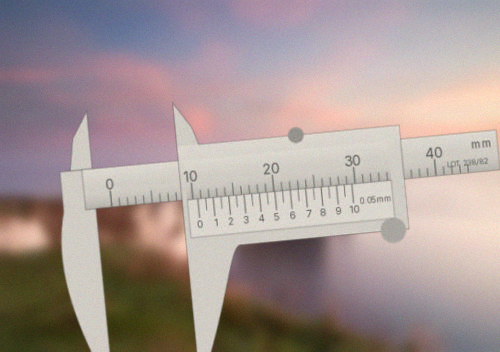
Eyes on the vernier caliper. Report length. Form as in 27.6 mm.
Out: 10.6 mm
